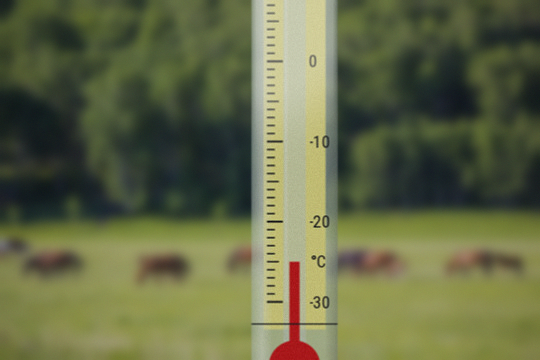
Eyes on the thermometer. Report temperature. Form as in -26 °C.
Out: -25 °C
